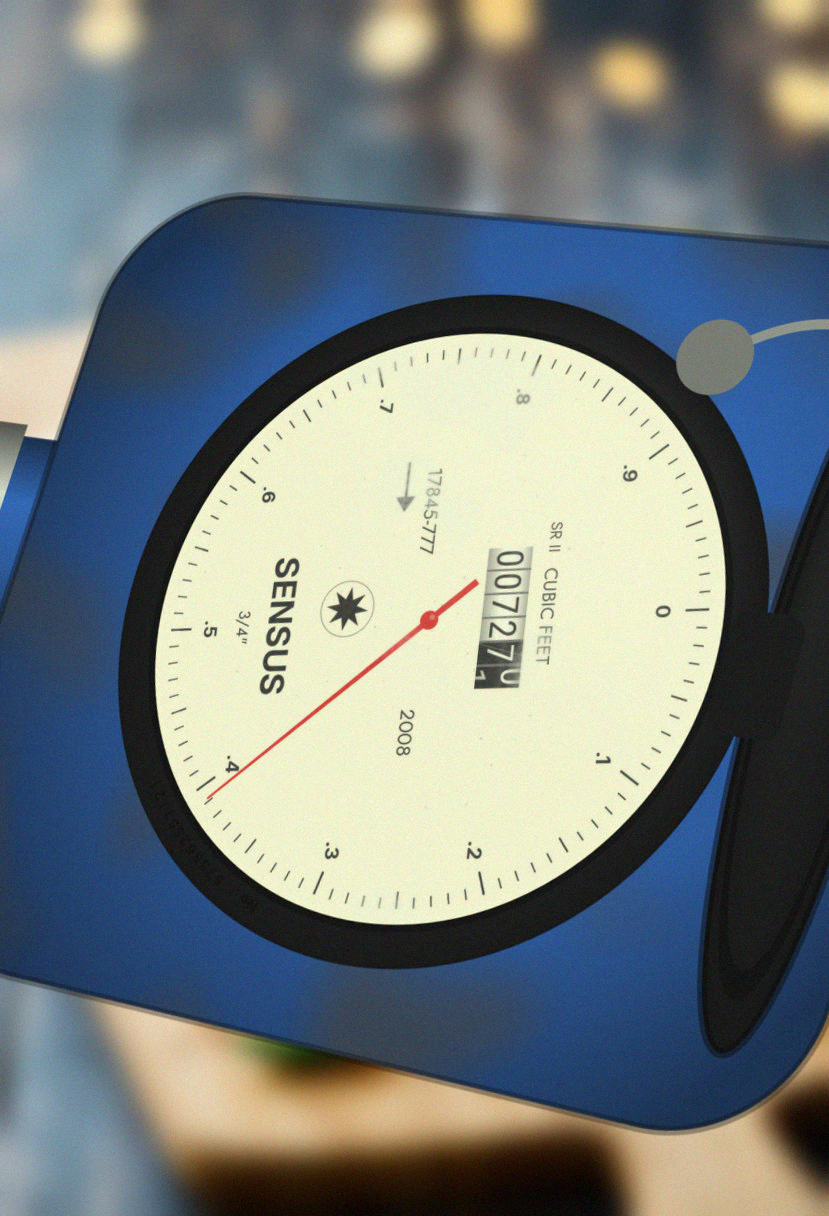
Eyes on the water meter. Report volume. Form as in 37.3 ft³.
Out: 7270.39 ft³
